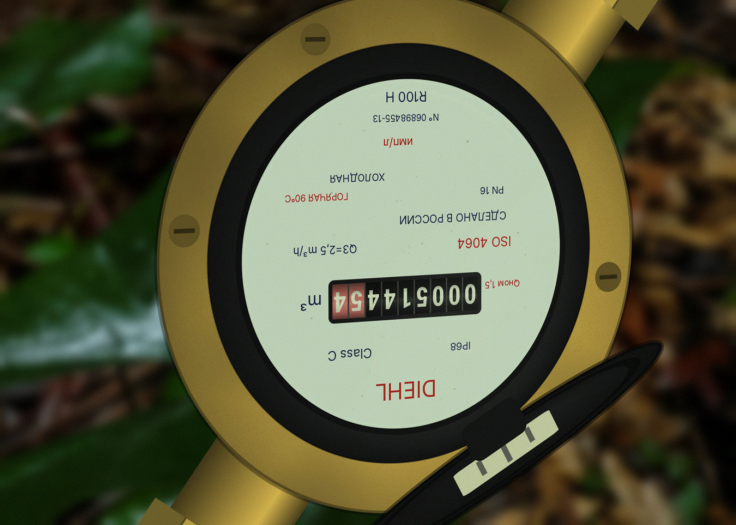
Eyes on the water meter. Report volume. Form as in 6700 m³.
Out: 5144.54 m³
